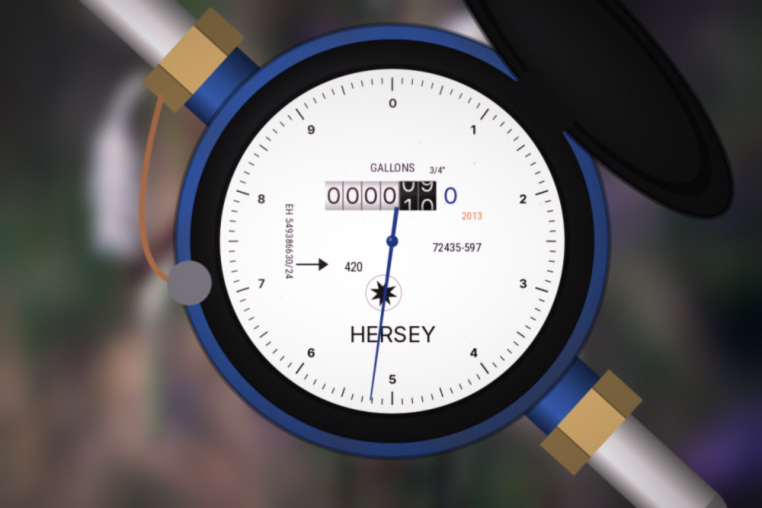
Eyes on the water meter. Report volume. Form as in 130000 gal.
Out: 95.2 gal
